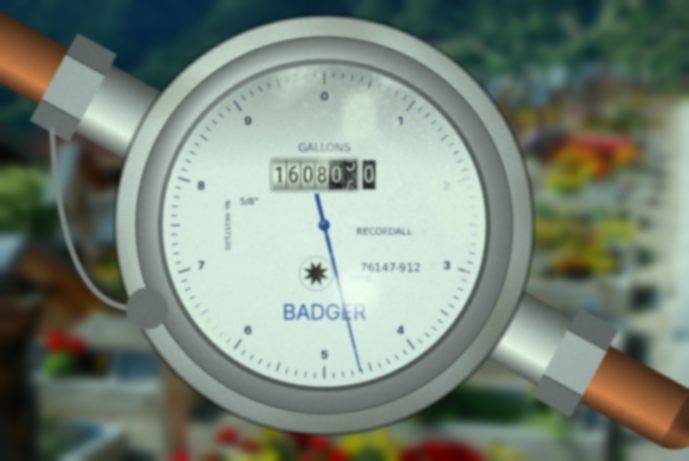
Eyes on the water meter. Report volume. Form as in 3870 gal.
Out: 1608054.6 gal
